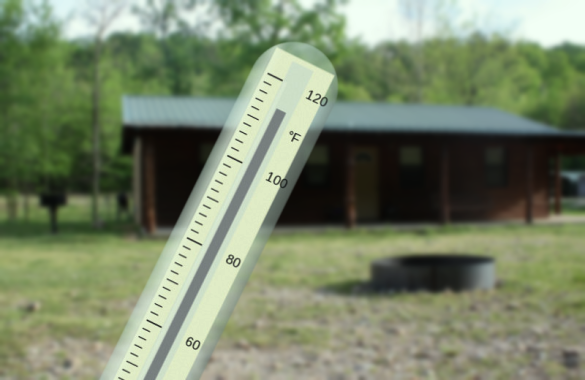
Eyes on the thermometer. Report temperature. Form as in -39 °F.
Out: 114 °F
